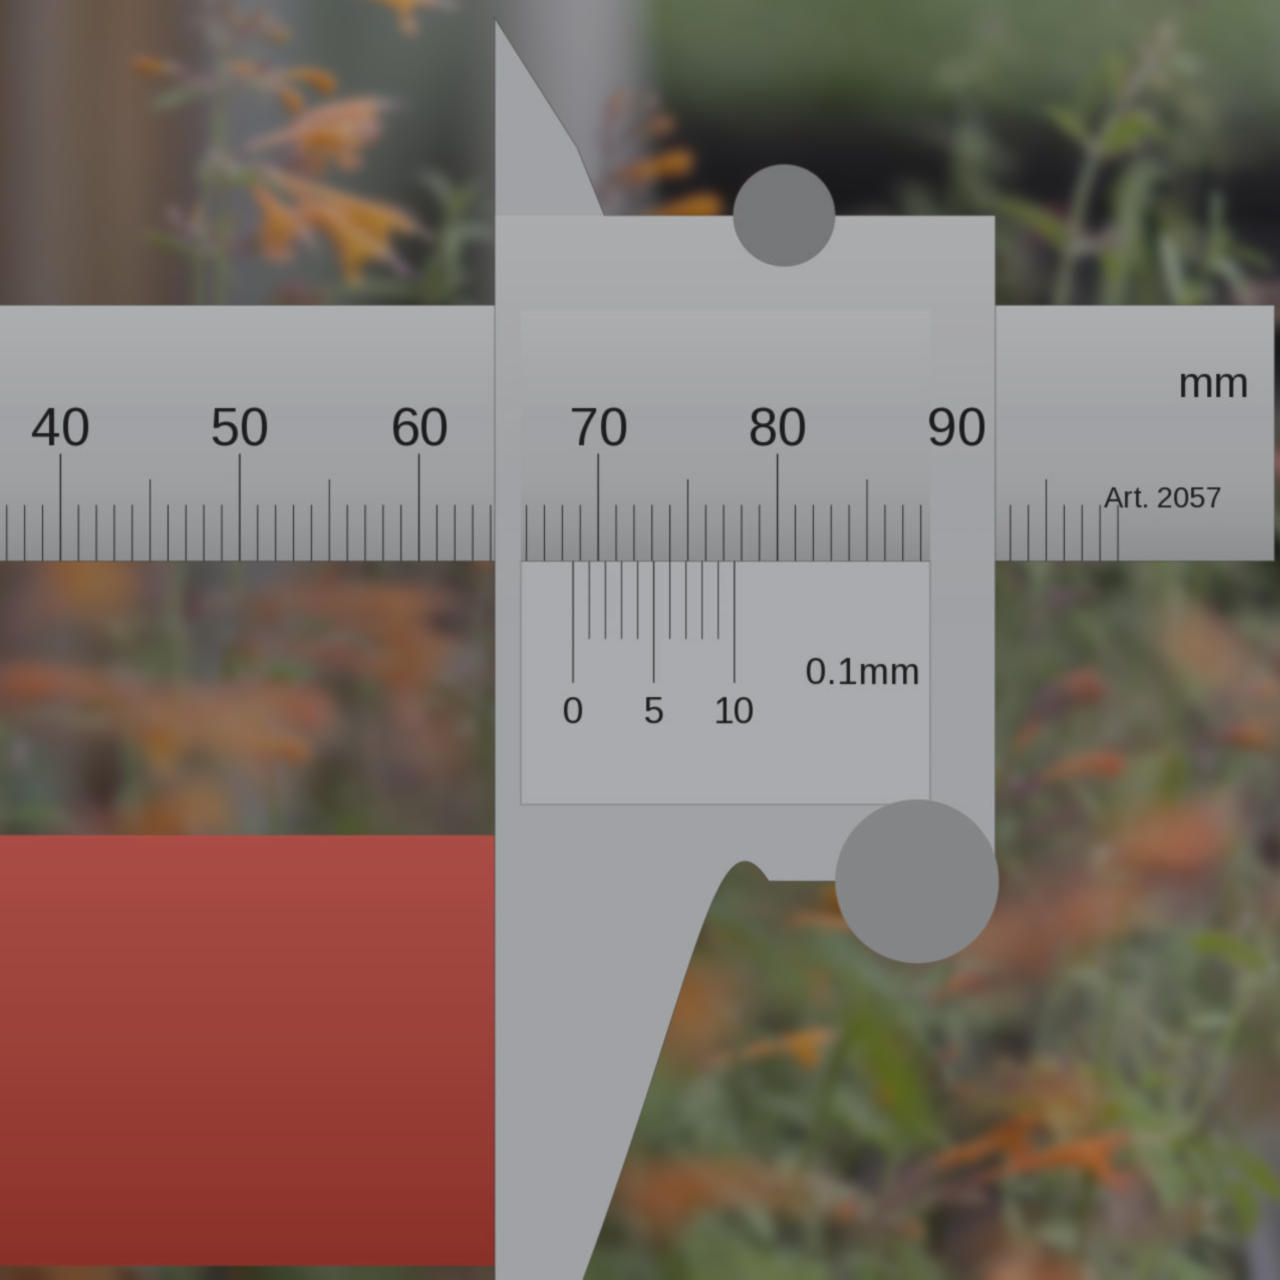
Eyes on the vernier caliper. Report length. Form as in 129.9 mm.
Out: 68.6 mm
